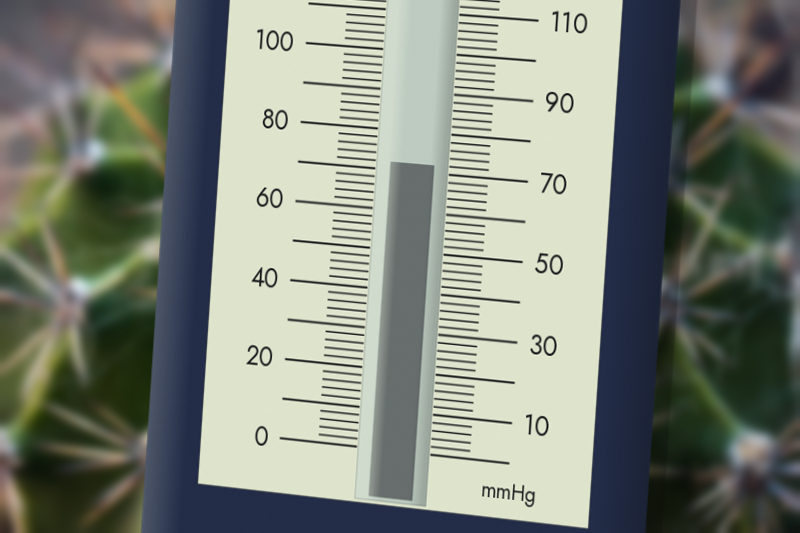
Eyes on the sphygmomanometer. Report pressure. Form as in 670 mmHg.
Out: 72 mmHg
